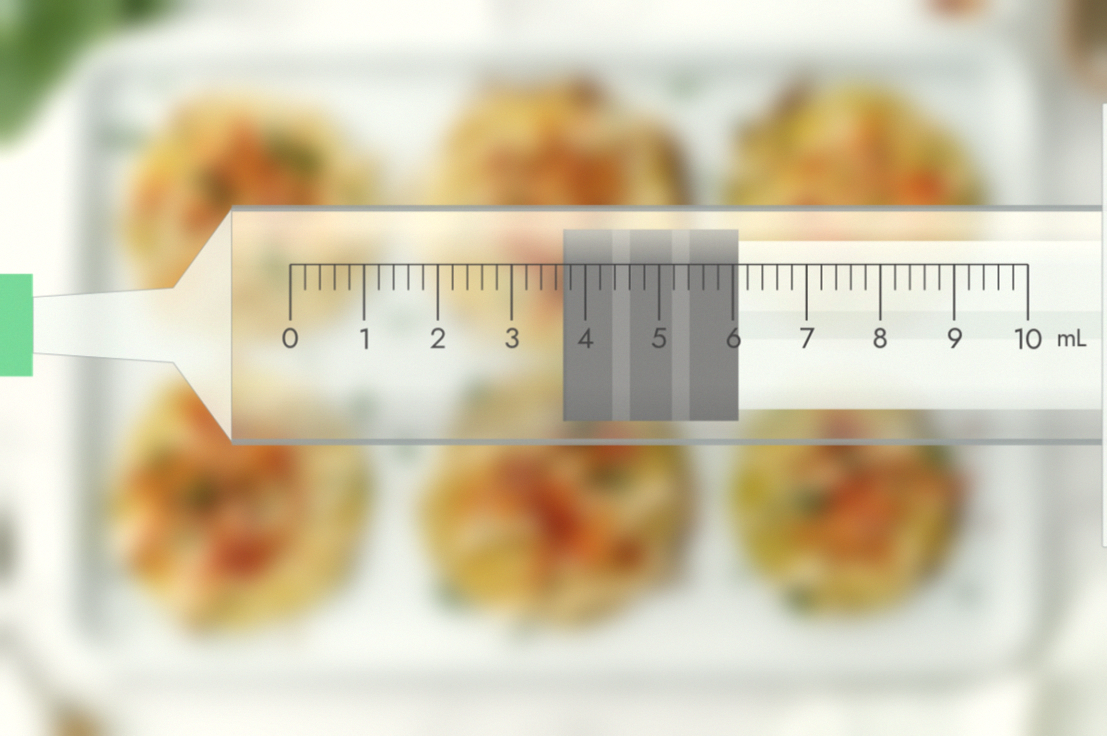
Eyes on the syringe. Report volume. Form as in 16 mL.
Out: 3.7 mL
